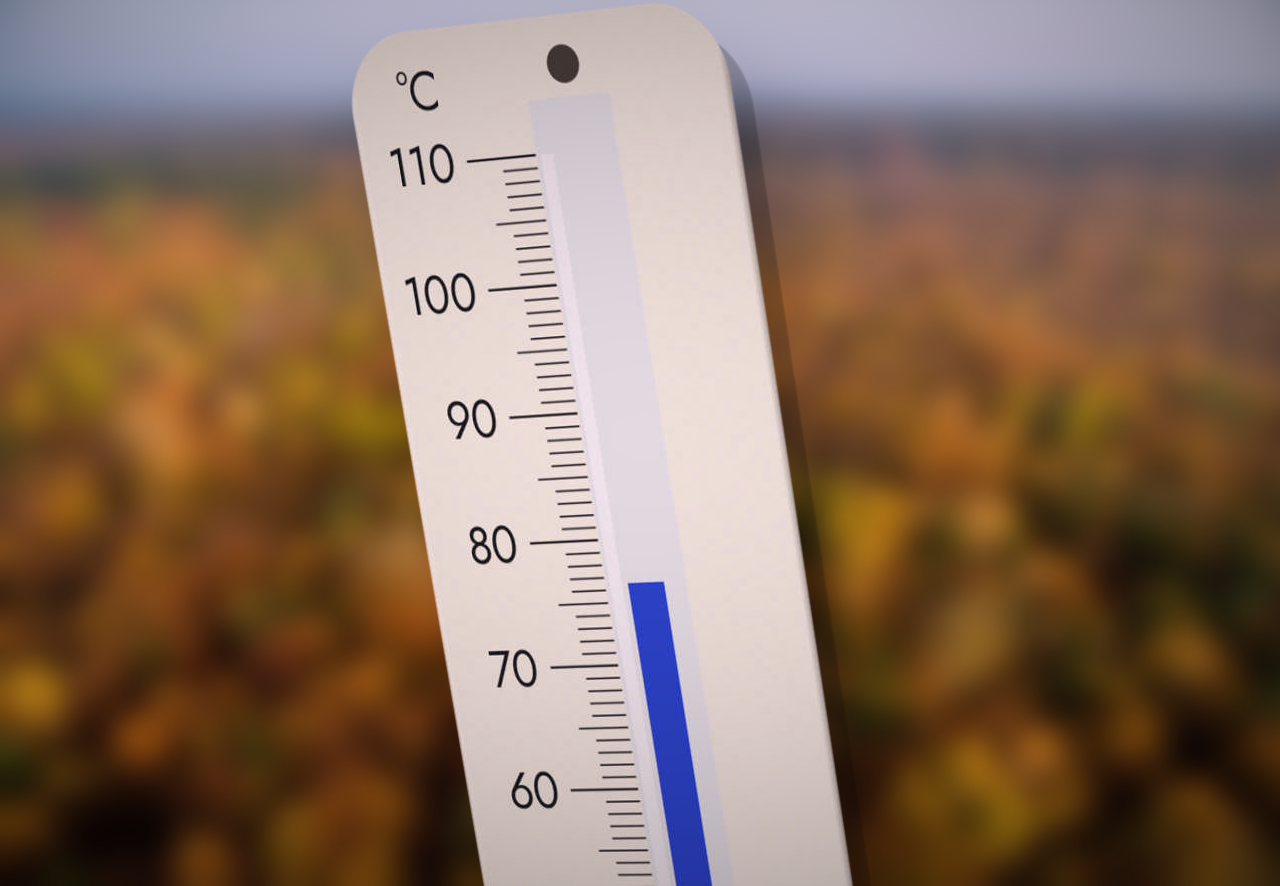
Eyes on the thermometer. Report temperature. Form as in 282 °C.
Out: 76.5 °C
